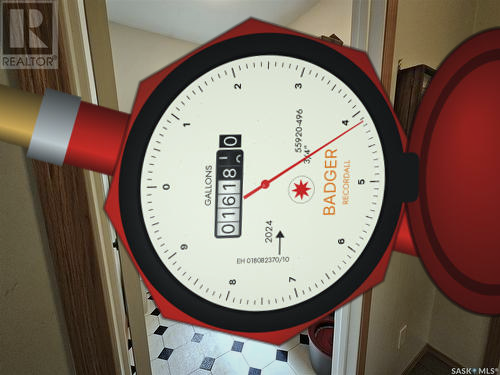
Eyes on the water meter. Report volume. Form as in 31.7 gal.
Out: 161814.1 gal
